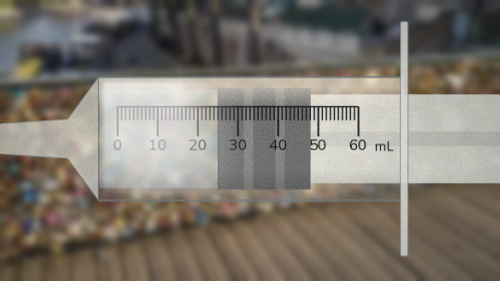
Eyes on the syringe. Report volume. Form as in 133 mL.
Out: 25 mL
